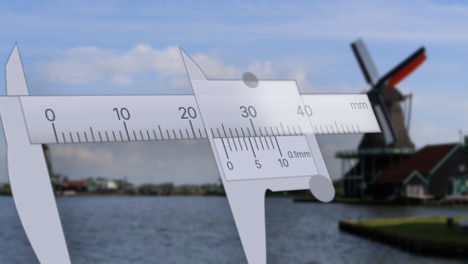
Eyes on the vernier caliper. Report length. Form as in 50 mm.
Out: 24.2 mm
